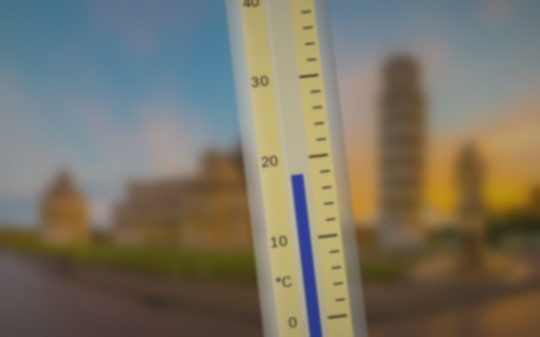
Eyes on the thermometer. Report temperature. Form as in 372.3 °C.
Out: 18 °C
